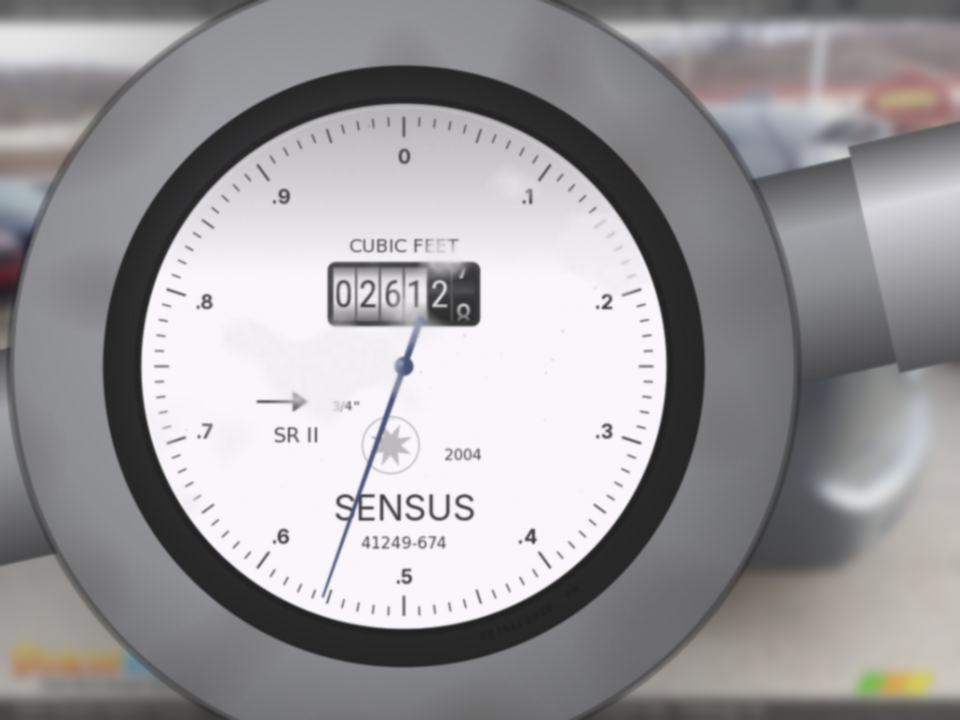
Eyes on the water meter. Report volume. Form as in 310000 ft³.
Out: 26127.55 ft³
